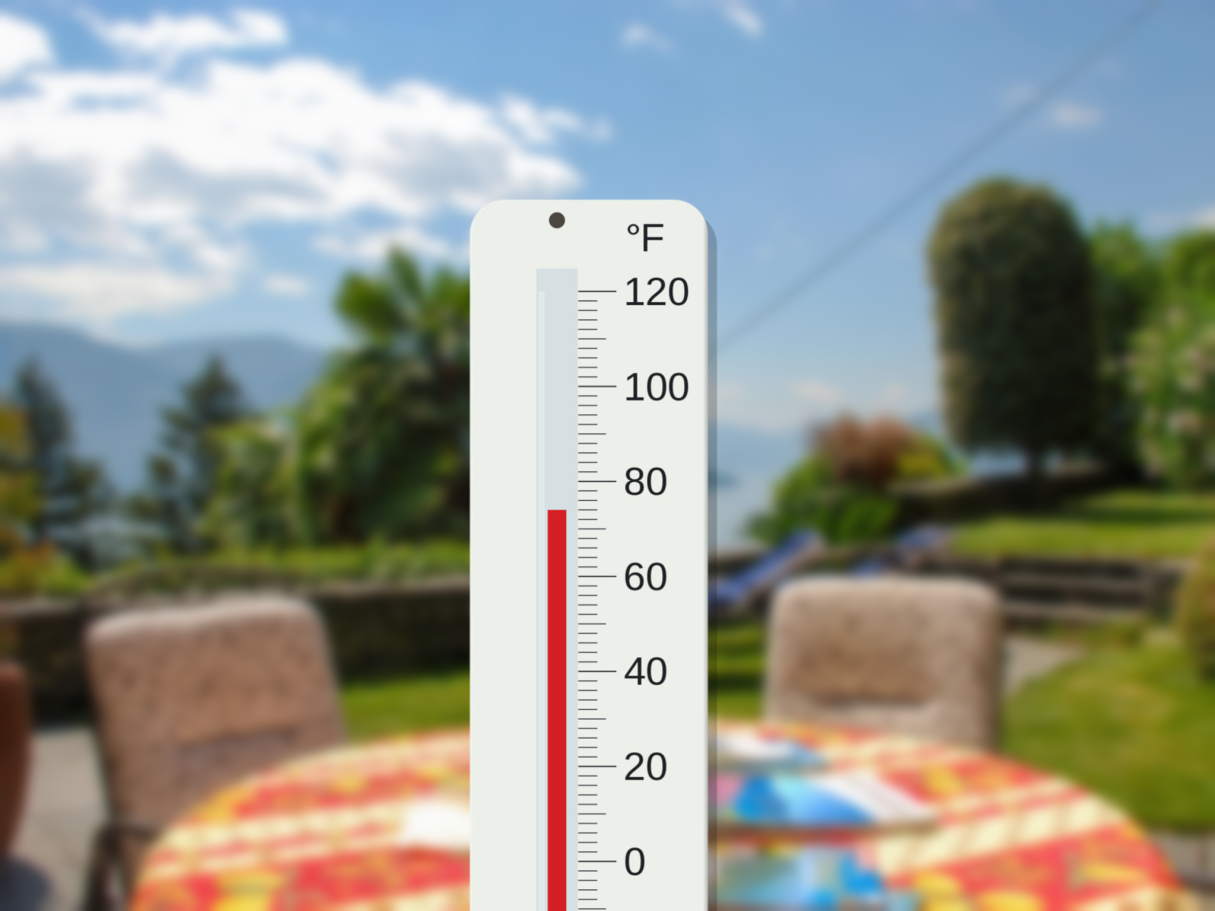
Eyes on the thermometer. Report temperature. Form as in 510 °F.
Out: 74 °F
